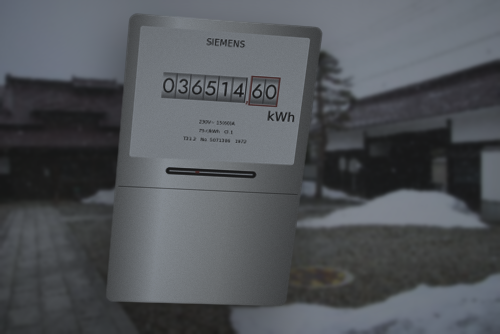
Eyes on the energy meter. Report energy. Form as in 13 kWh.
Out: 36514.60 kWh
